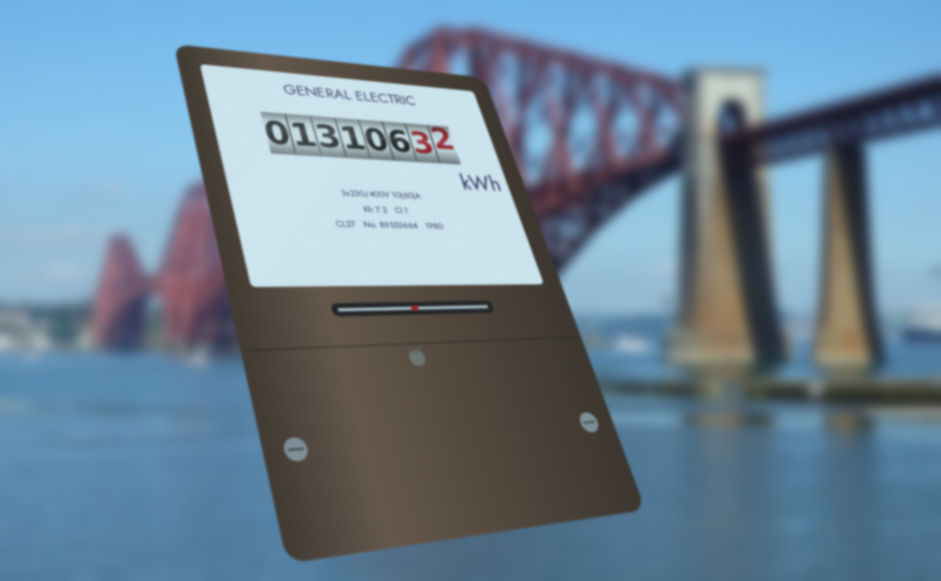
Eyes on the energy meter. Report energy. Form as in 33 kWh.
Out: 13106.32 kWh
